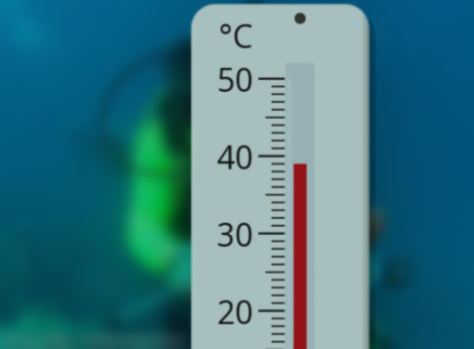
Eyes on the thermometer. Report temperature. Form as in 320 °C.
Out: 39 °C
